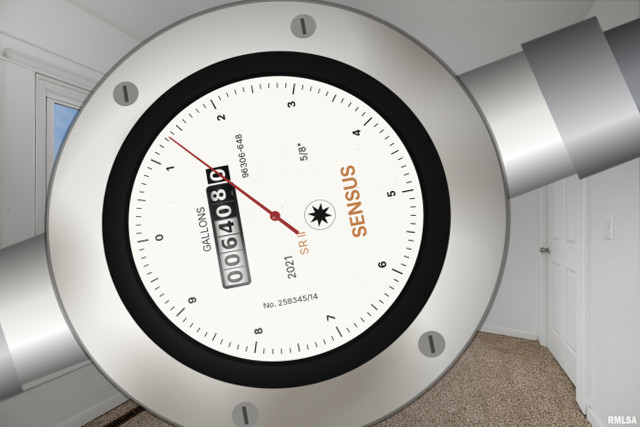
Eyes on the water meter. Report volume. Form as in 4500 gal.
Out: 64081.3 gal
